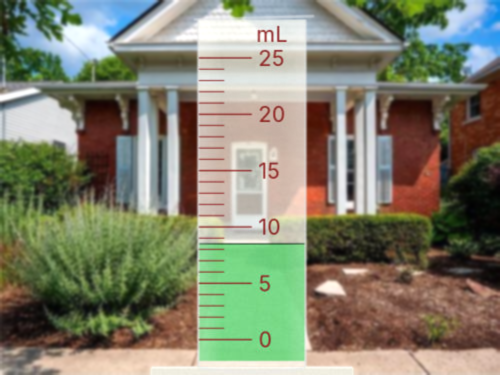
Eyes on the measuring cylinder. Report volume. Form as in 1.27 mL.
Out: 8.5 mL
